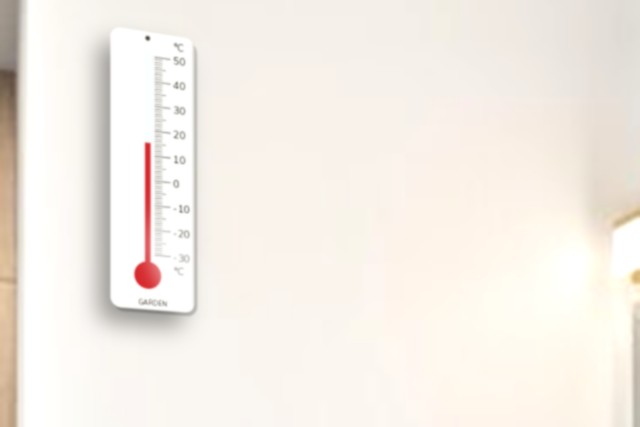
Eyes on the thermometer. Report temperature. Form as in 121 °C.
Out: 15 °C
